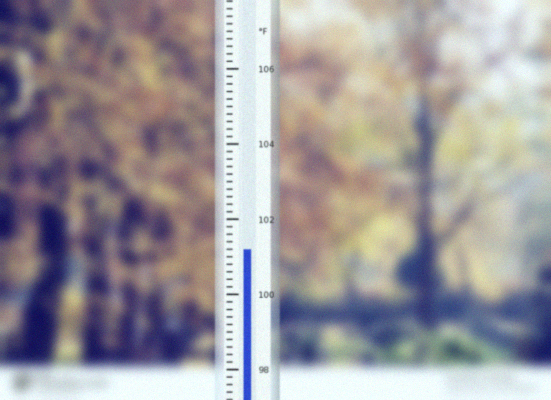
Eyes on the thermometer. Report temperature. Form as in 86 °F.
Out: 101.2 °F
